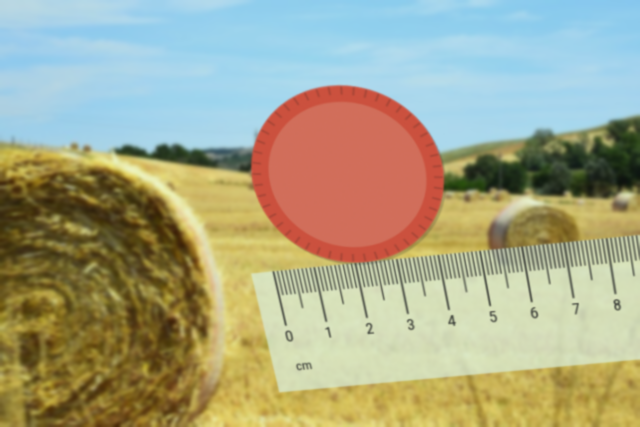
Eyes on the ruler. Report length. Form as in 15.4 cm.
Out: 4.5 cm
